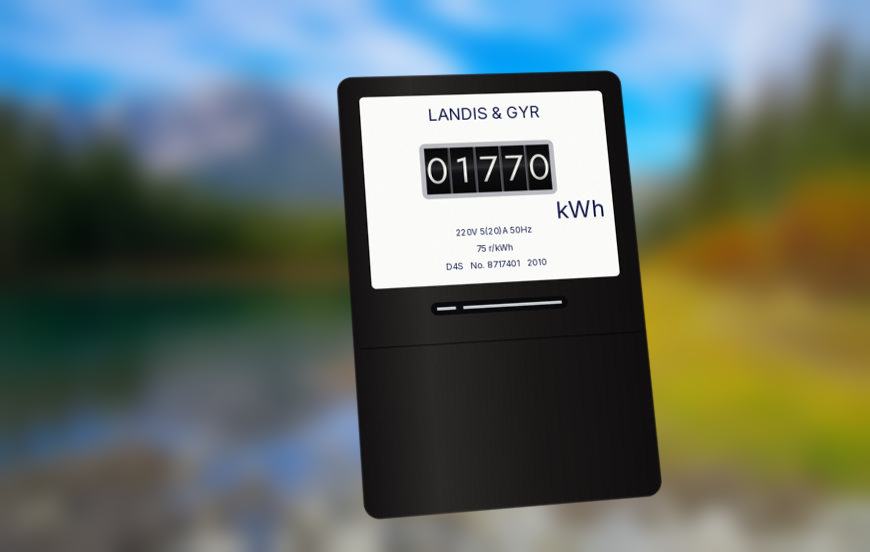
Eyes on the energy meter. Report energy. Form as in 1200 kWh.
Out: 1770 kWh
